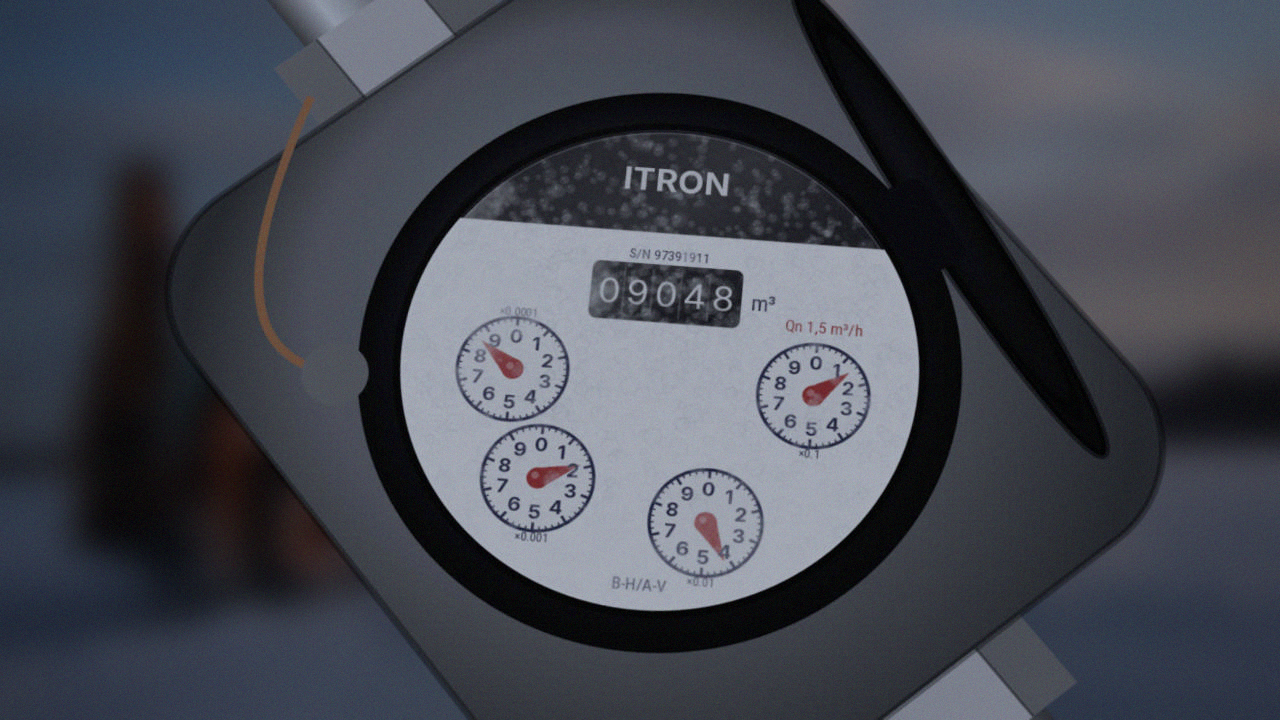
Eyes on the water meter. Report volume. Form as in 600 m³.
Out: 9048.1418 m³
